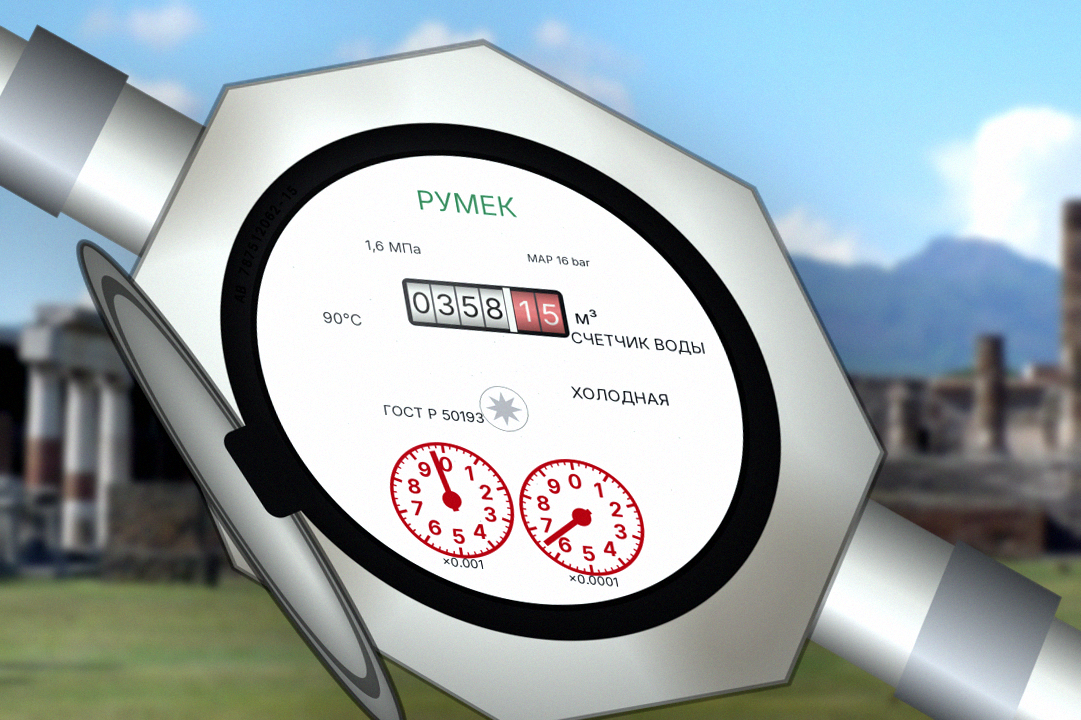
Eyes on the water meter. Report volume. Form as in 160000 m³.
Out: 358.1496 m³
